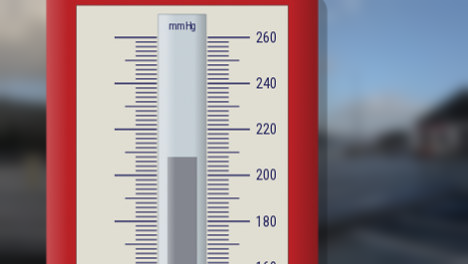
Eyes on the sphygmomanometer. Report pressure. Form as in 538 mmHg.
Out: 208 mmHg
